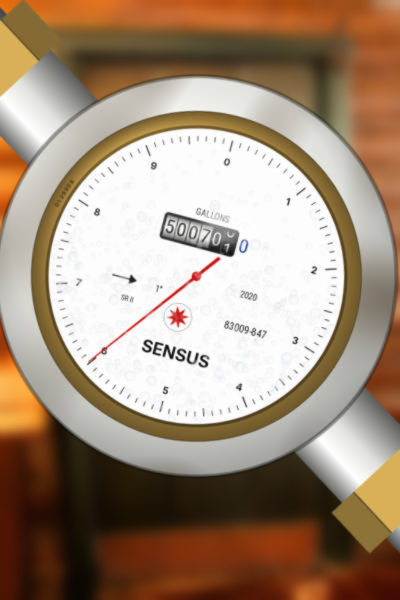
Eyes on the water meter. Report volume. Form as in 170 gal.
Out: 5007006.0 gal
